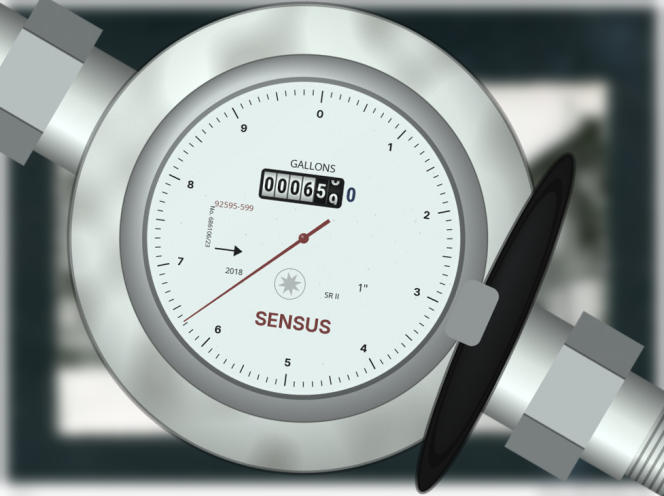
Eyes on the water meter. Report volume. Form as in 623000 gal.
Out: 6586.3 gal
